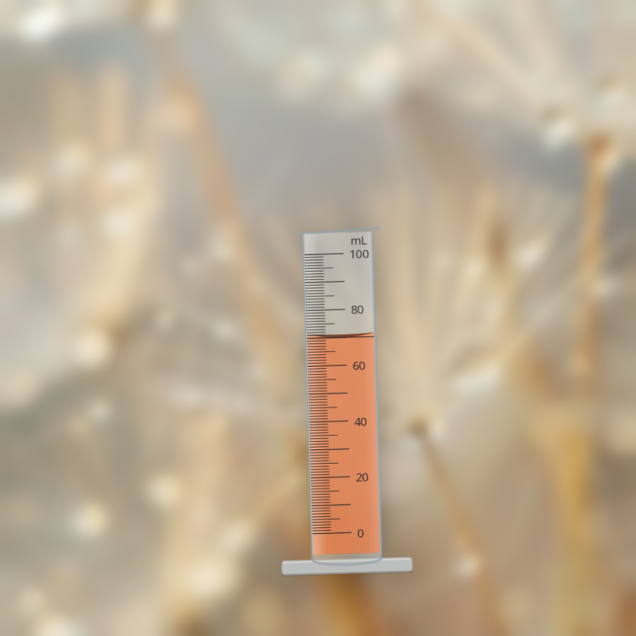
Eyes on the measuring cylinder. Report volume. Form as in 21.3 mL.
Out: 70 mL
